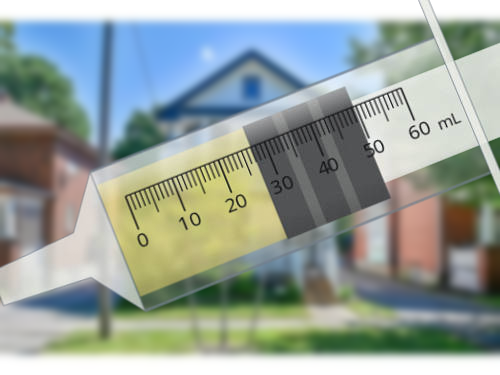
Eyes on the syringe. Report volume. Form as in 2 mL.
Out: 27 mL
